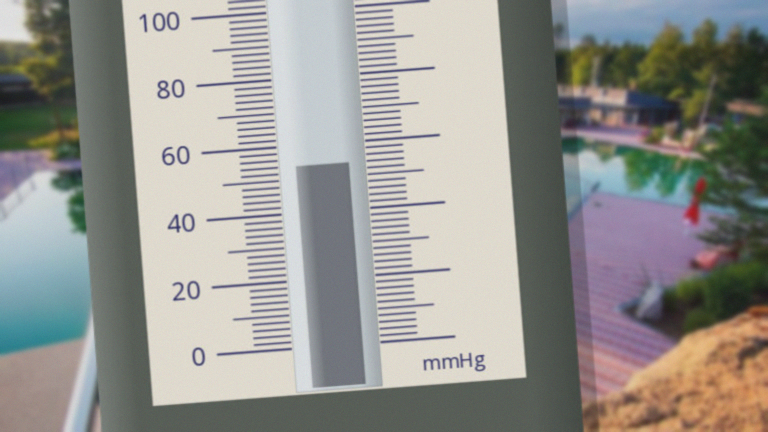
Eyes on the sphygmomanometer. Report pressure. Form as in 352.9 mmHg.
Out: 54 mmHg
